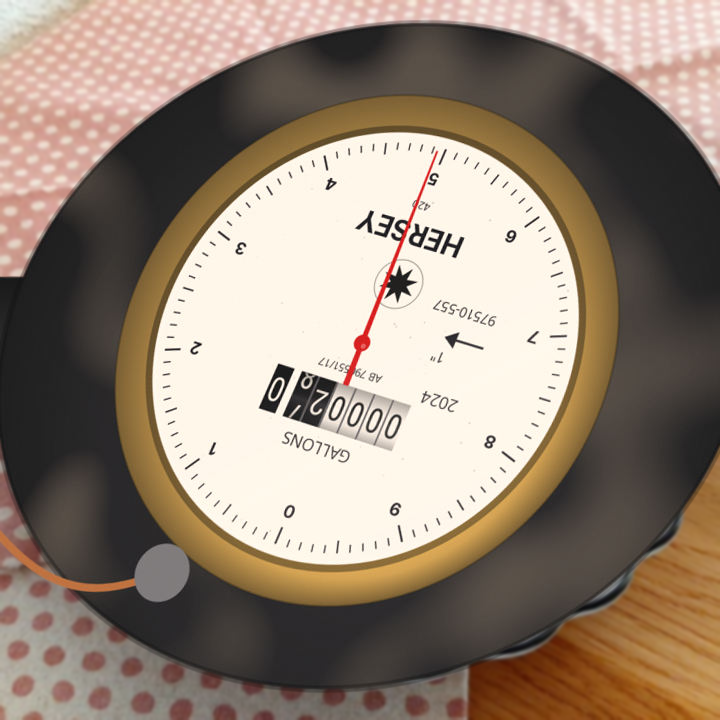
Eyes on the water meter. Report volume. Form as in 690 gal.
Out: 274.9 gal
